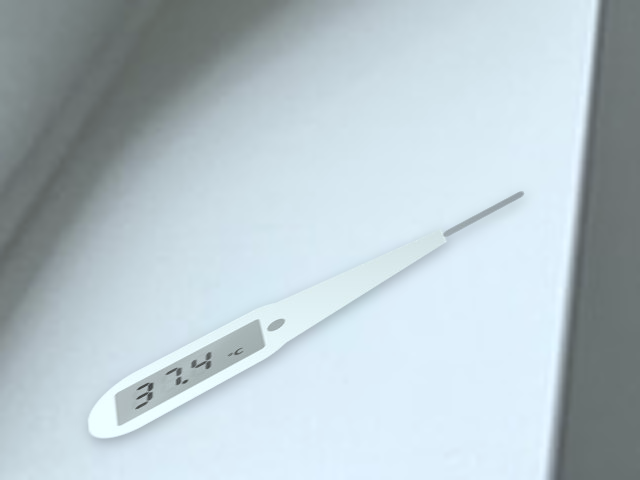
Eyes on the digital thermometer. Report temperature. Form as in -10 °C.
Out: 37.4 °C
